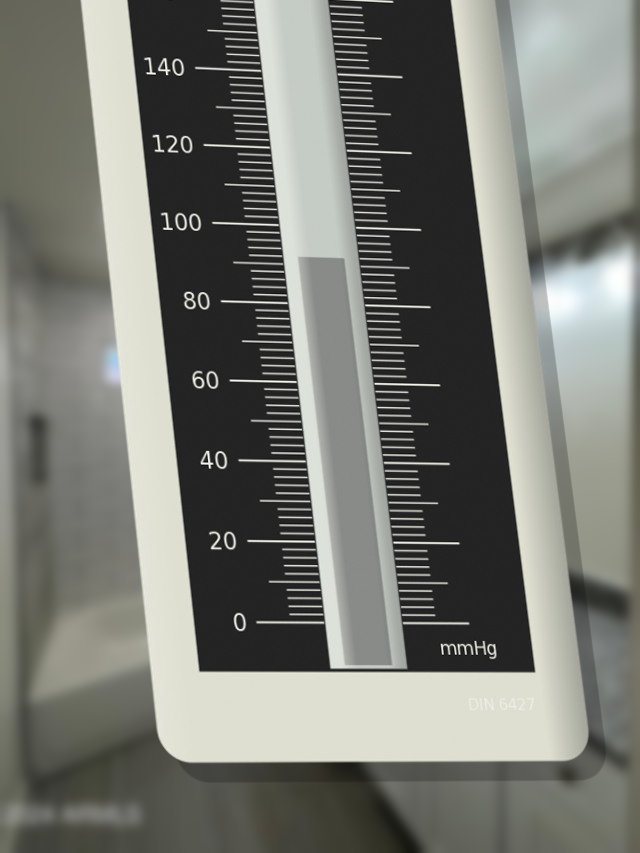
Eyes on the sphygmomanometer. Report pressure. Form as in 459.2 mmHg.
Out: 92 mmHg
